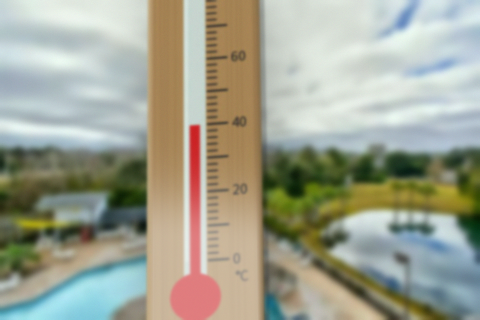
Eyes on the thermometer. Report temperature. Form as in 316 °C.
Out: 40 °C
